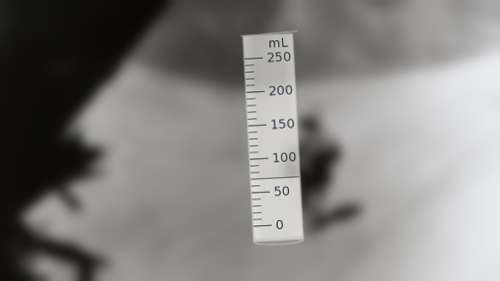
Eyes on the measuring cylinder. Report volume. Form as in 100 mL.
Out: 70 mL
